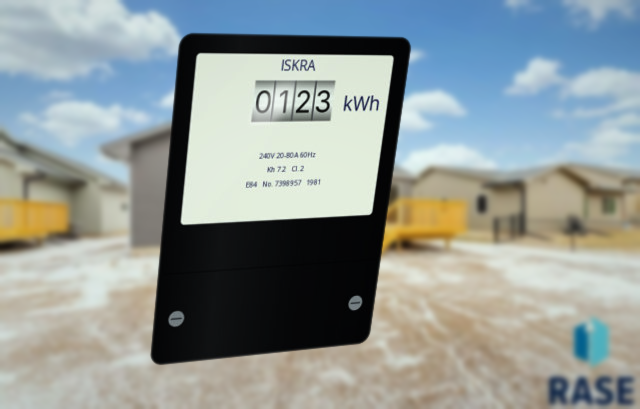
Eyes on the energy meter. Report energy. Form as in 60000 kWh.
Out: 123 kWh
